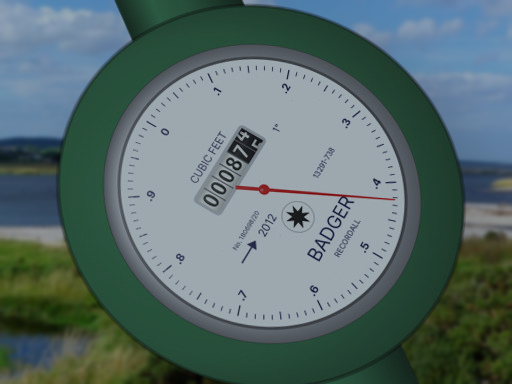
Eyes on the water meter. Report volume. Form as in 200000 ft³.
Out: 874.42 ft³
